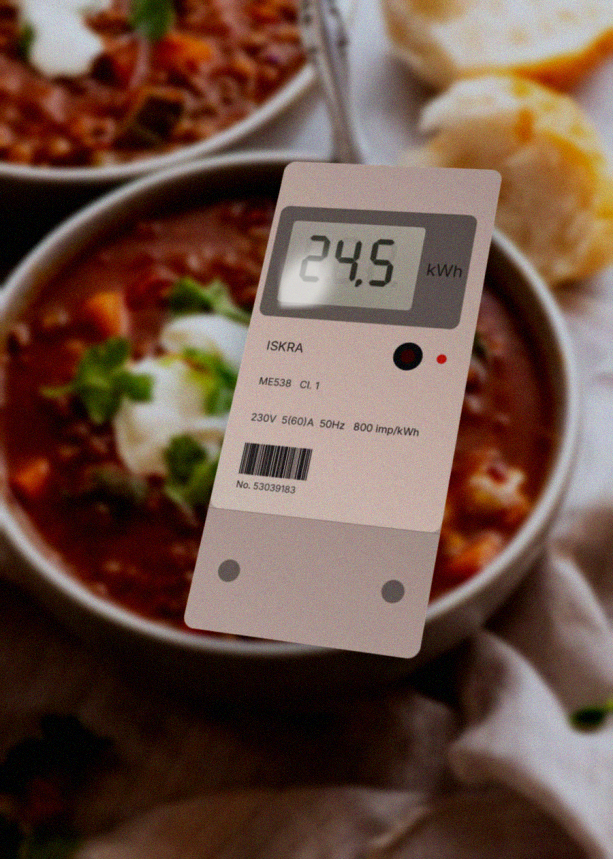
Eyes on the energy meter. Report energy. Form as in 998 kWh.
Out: 24.5 kWh
